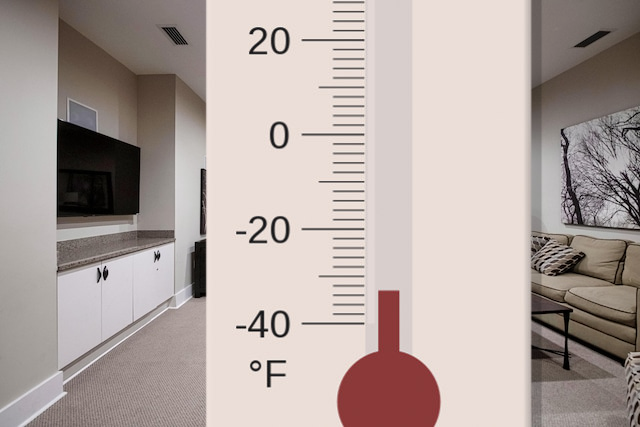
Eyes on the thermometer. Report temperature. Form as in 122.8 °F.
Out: -33 °F
